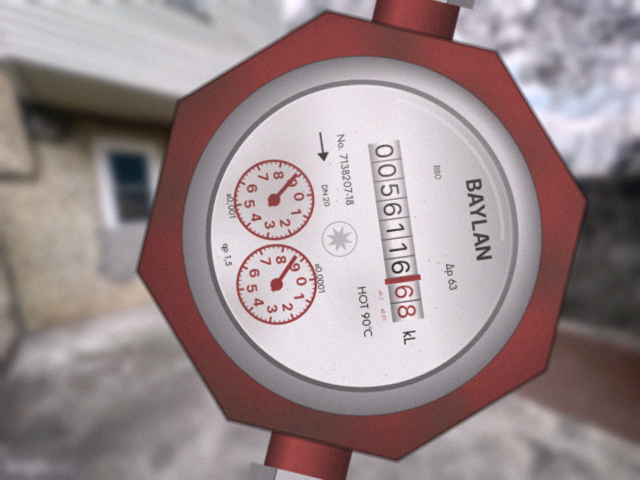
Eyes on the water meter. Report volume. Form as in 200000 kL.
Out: 56116.6888 kL
